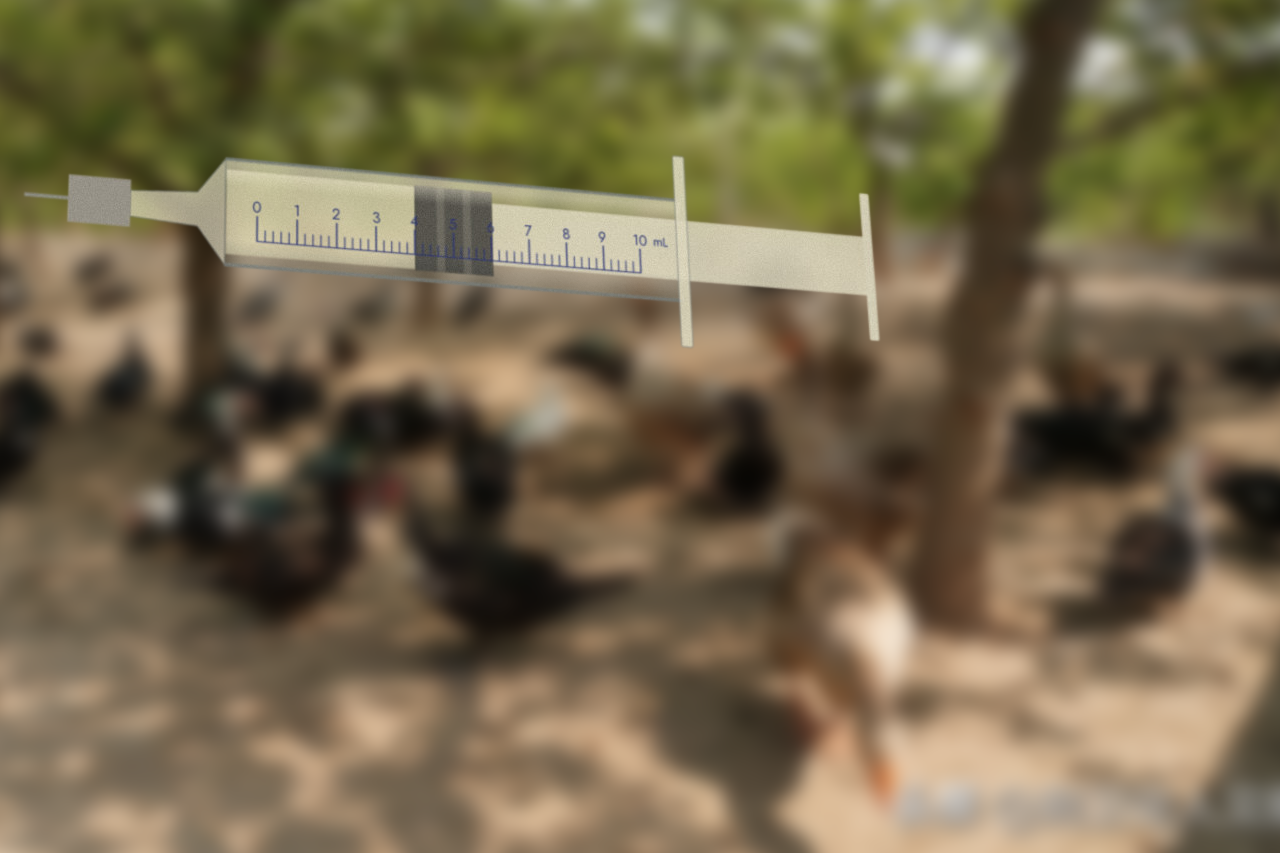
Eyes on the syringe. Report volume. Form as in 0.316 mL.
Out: 4 mL
